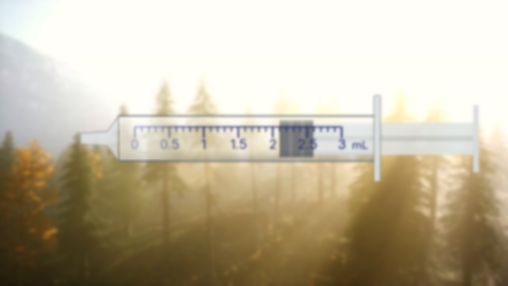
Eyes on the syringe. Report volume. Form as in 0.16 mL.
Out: 2.1 mL
